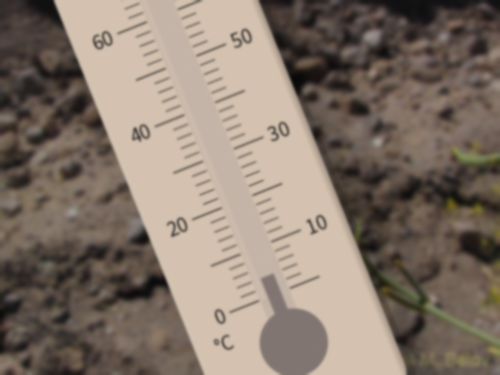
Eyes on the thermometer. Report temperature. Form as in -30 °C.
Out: 4 °C
